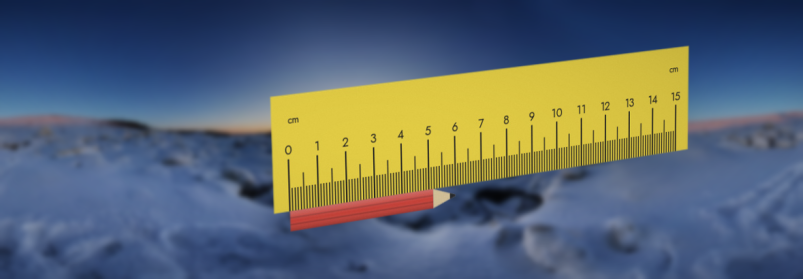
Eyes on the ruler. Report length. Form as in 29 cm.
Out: 6 cm
